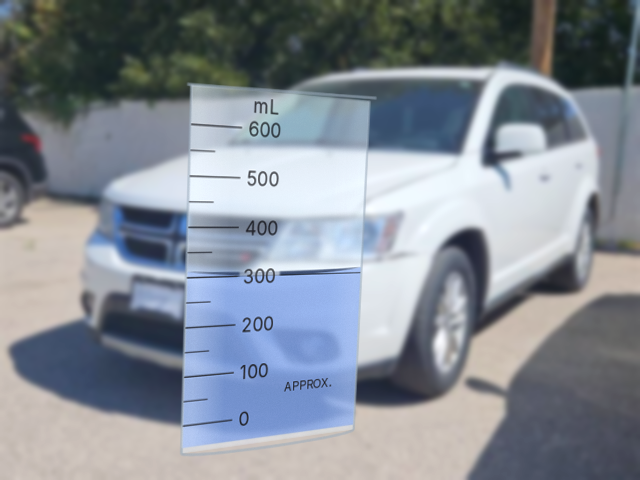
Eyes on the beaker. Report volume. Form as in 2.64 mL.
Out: 300 mL
